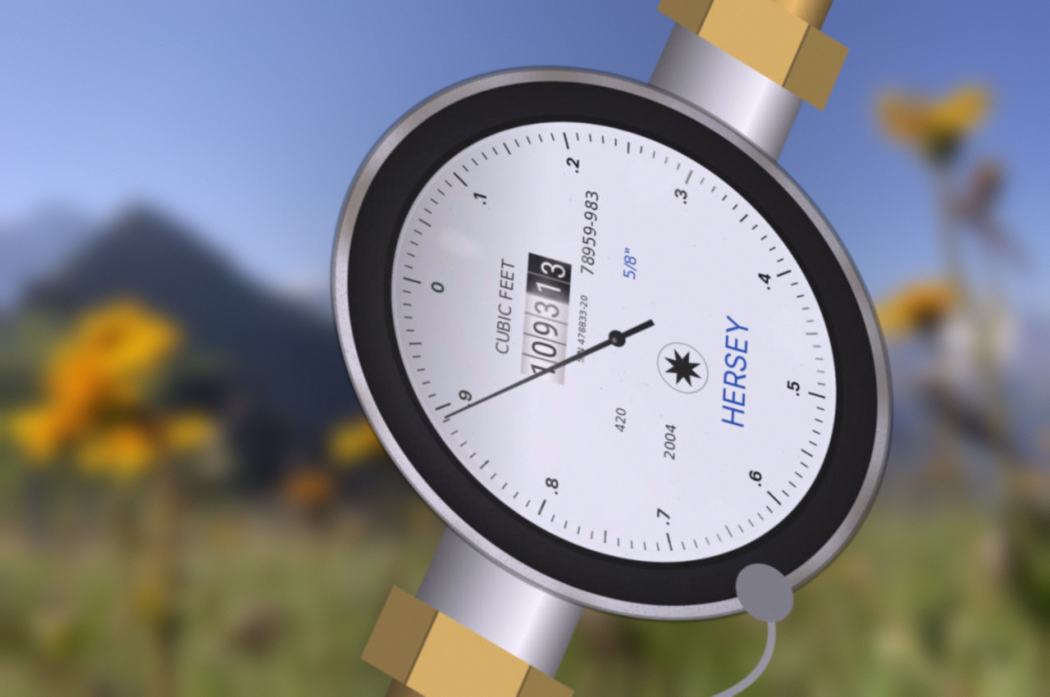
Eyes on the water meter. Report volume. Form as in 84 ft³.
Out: 109312.89 ft³
